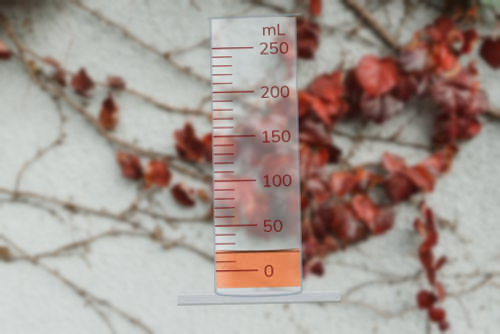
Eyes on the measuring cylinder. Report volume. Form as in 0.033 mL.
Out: 20 mL
